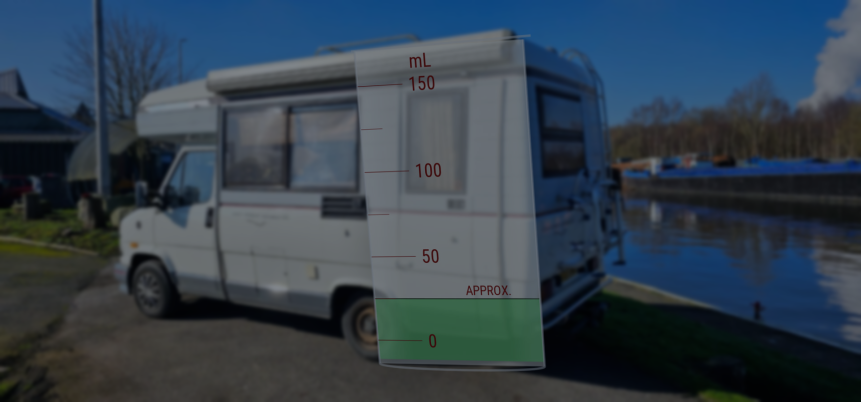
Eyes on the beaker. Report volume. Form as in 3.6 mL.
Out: 25 mL
